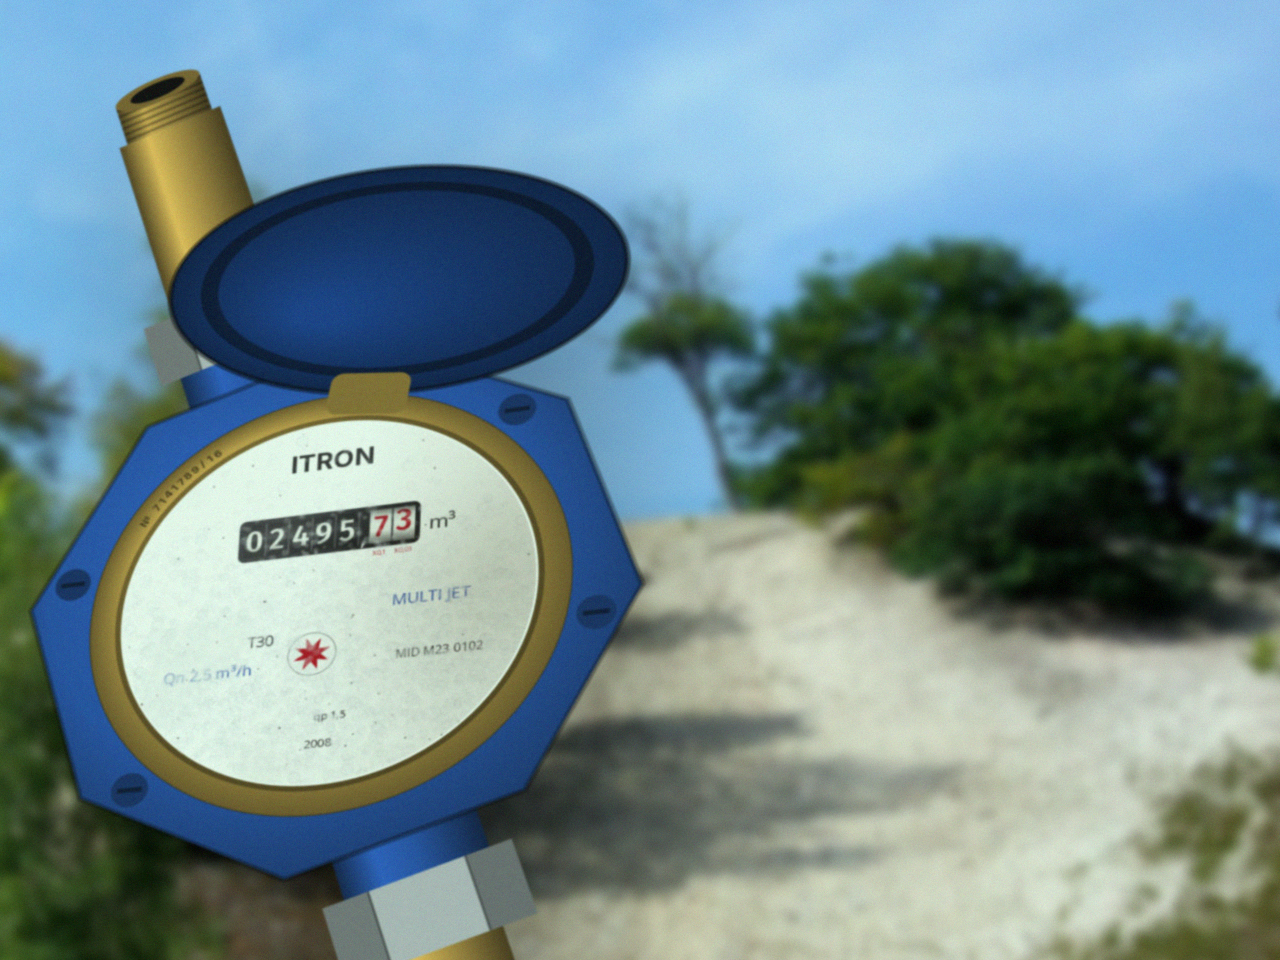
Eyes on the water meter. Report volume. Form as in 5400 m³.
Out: 2495.73 m³
